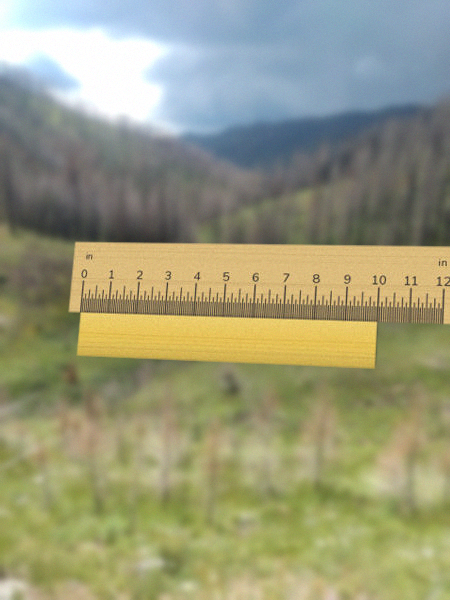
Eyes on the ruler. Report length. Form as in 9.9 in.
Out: 10 in
